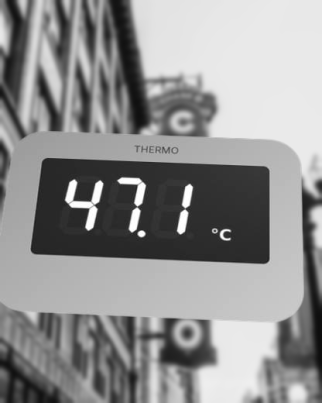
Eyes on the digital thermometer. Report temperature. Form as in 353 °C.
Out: 47.1 °C
